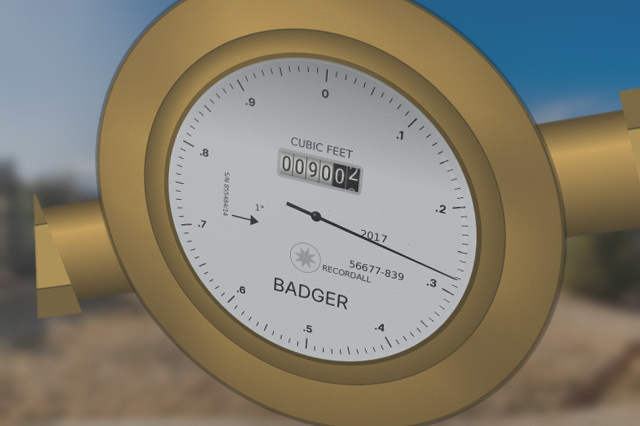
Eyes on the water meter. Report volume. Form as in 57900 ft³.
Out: 9002.28 ft³
